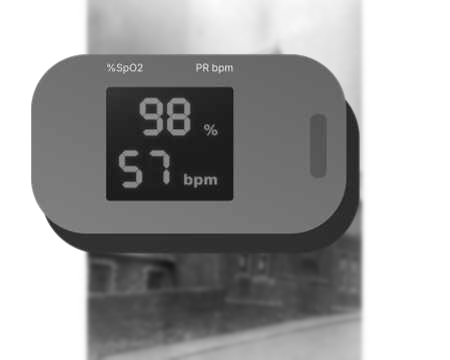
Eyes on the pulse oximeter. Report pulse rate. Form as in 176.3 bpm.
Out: 57 bpm
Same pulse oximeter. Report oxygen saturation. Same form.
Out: 98 %
